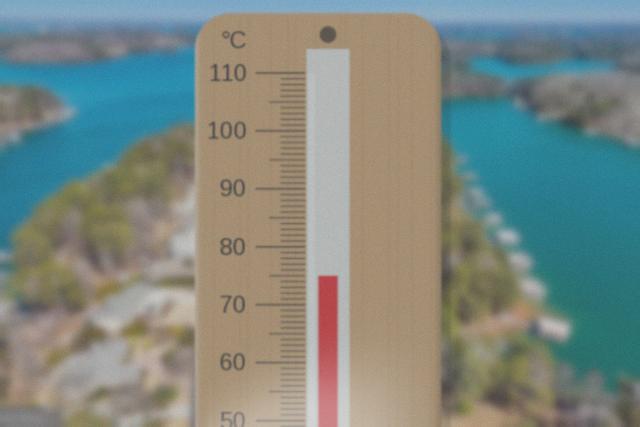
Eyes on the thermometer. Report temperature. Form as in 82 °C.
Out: 75 °C
